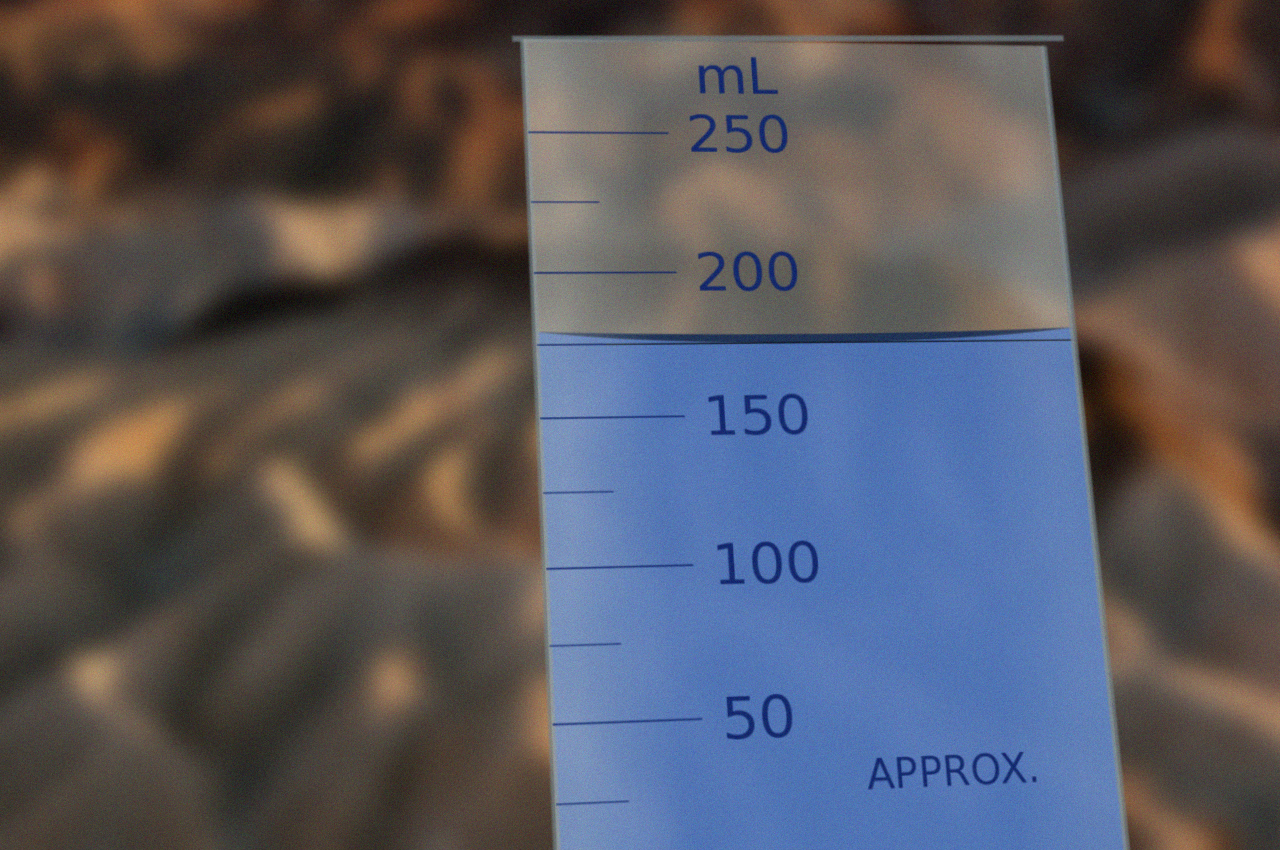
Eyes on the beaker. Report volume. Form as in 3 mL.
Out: 175 mL
